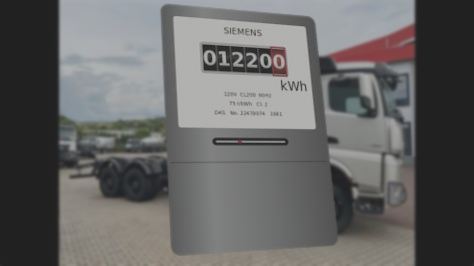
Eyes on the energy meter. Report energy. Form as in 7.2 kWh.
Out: 1220.0 kWh
